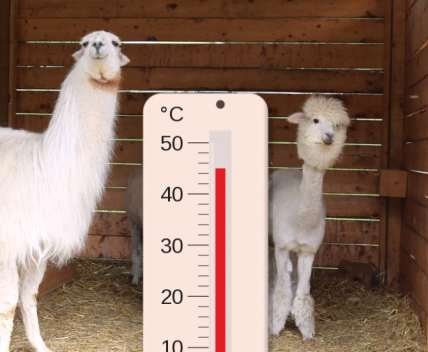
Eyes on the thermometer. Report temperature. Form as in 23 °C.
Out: 45 °C
